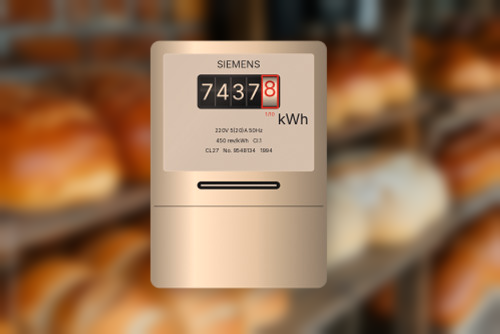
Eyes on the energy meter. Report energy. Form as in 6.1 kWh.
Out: 7437.8 kWh
